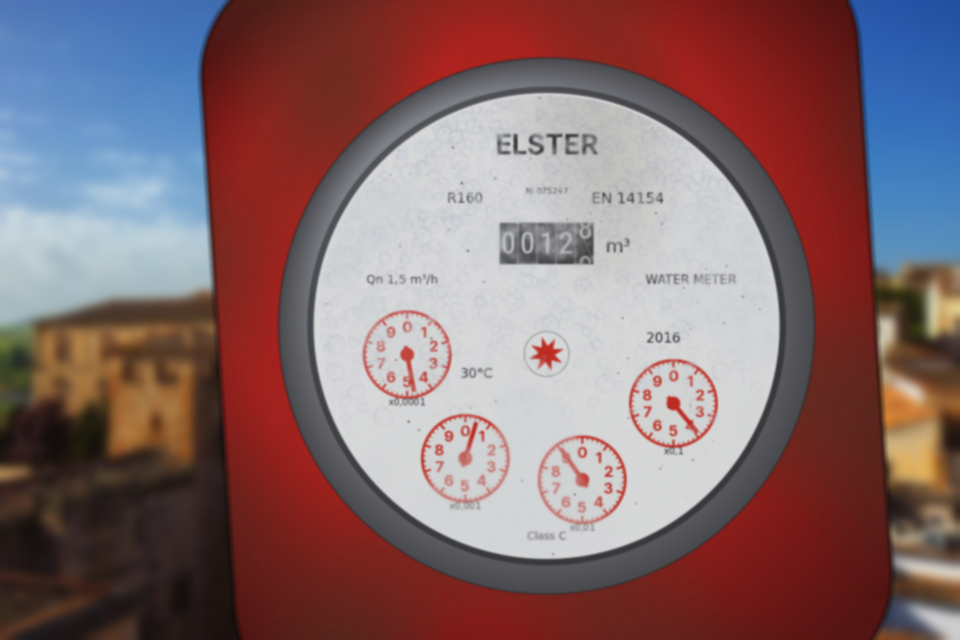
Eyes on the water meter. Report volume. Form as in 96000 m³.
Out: 128.3904 m³
